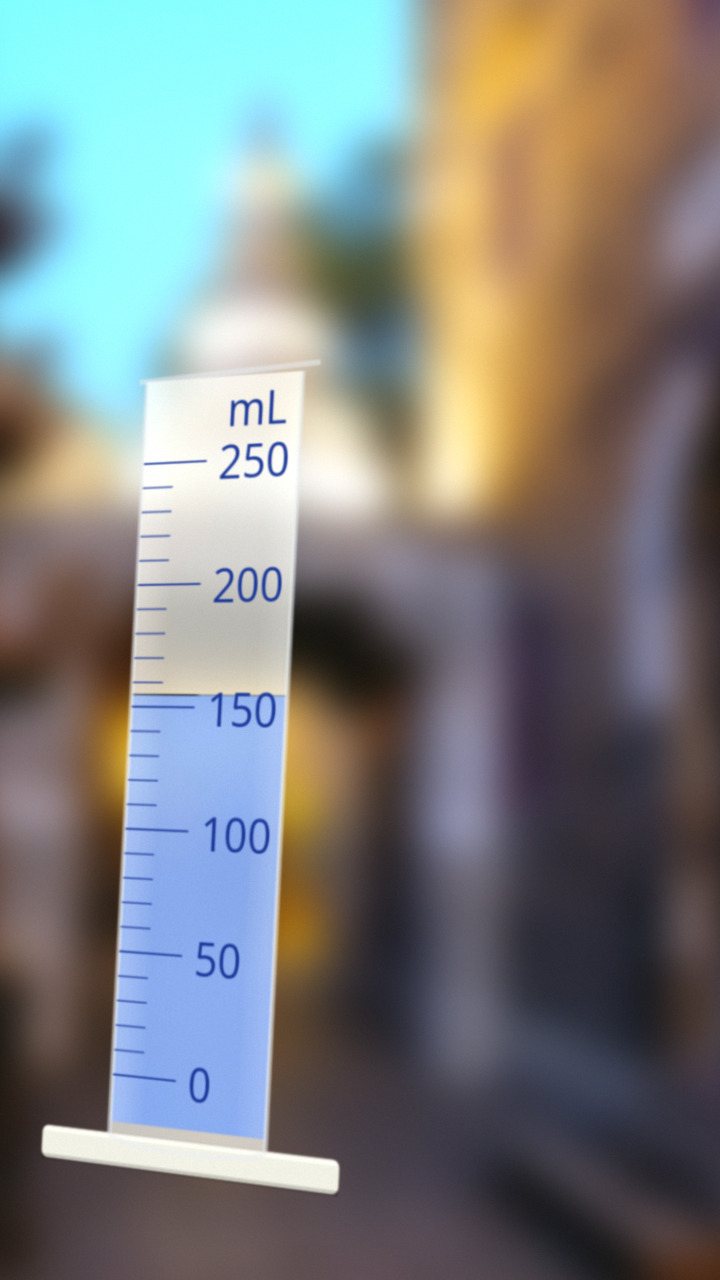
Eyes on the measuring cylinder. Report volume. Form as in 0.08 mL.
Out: 155 mL
